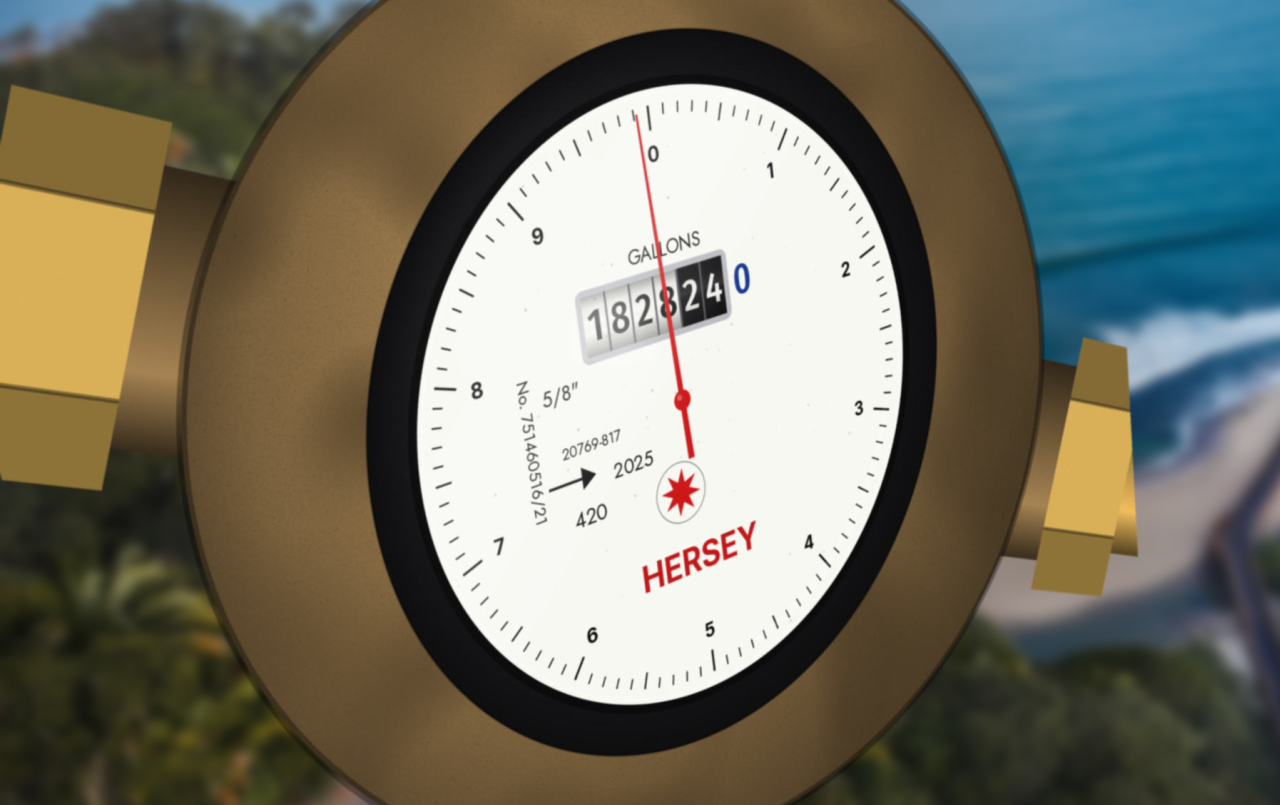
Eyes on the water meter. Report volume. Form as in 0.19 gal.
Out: 1828239.9 gal
